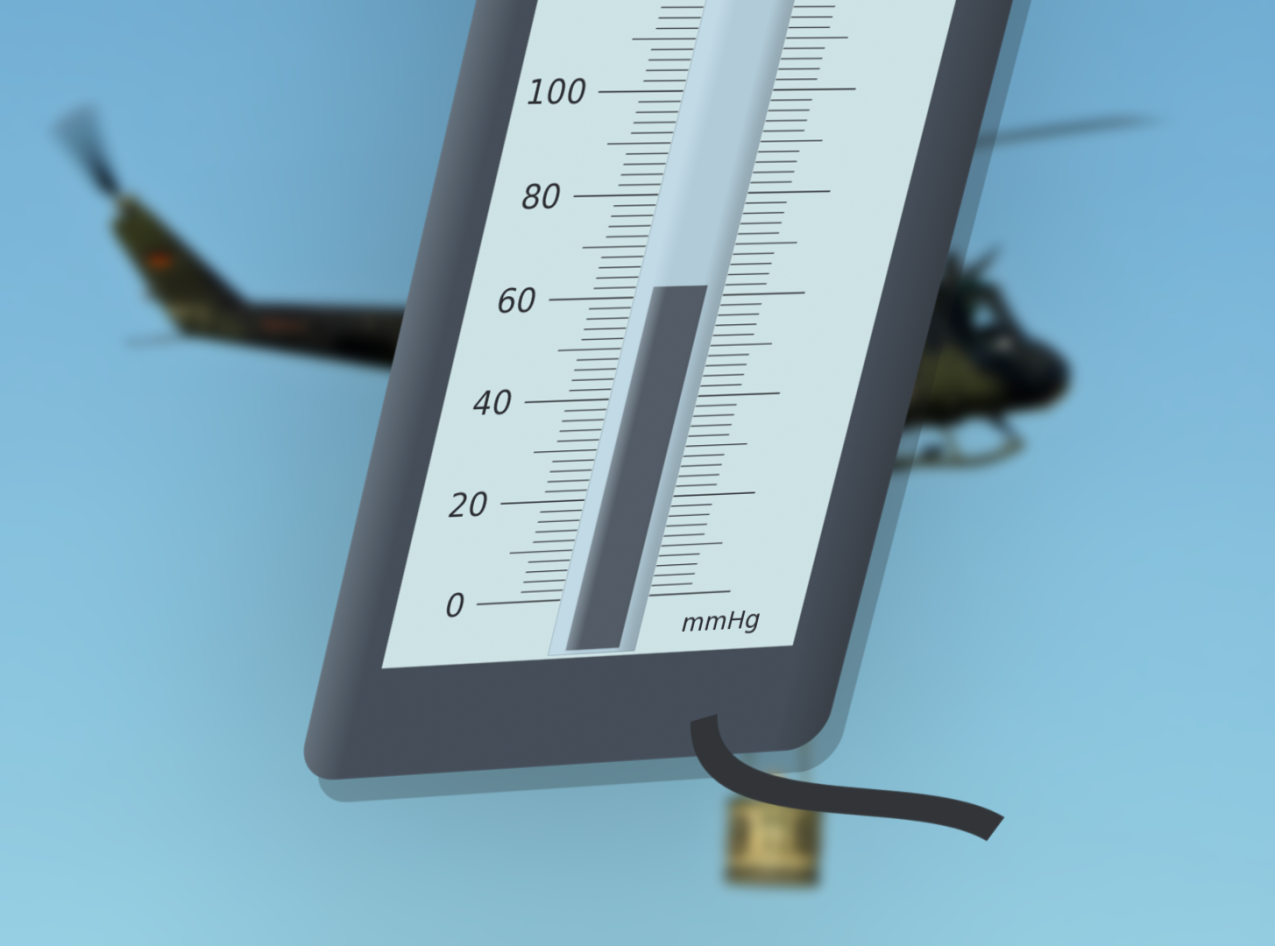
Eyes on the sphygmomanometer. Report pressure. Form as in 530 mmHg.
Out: 62 mmHg
